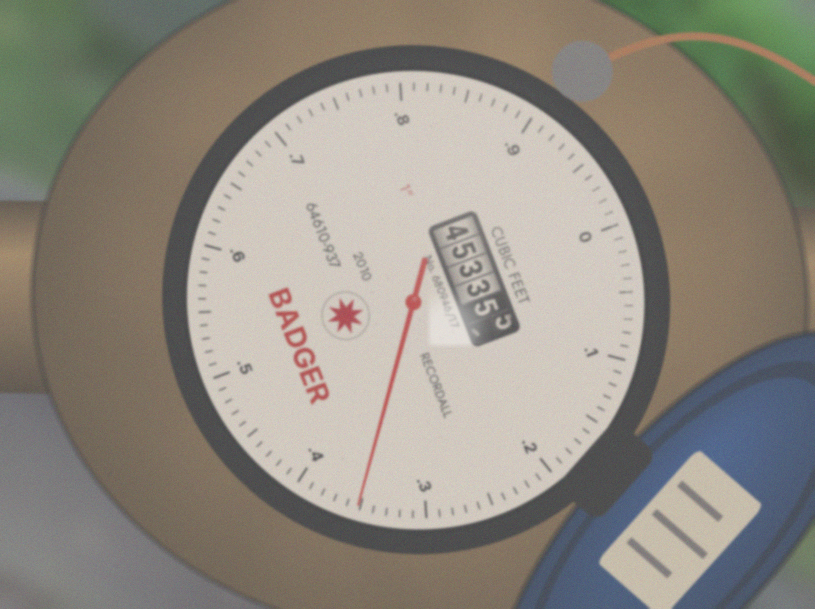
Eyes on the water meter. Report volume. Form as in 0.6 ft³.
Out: 453355.35 ft³
